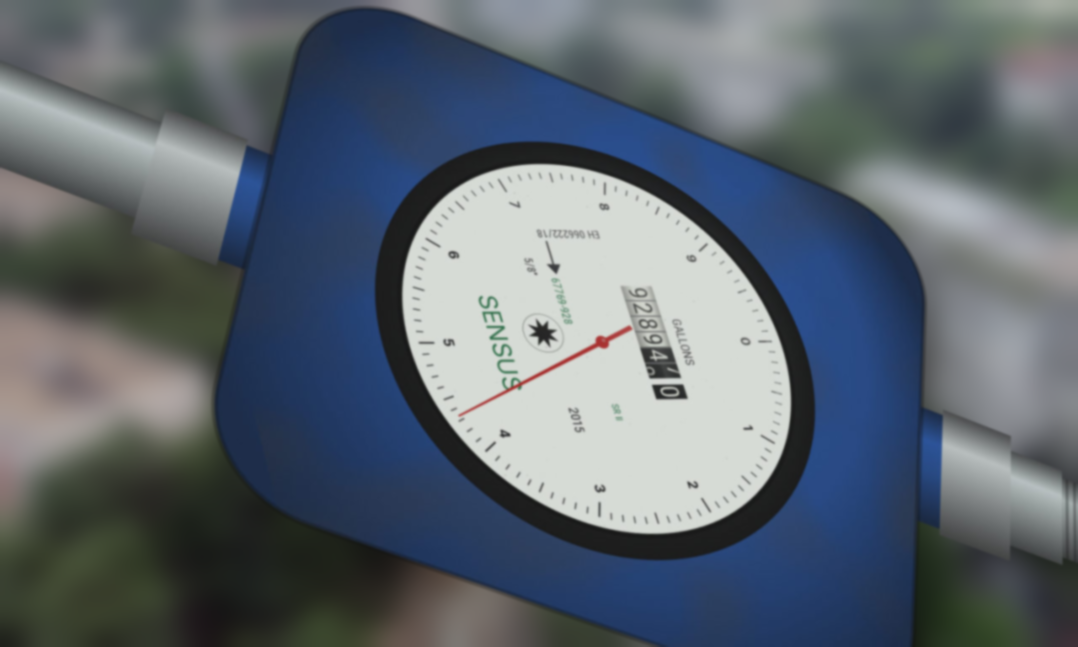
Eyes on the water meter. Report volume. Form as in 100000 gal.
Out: 9289474.3 gal
